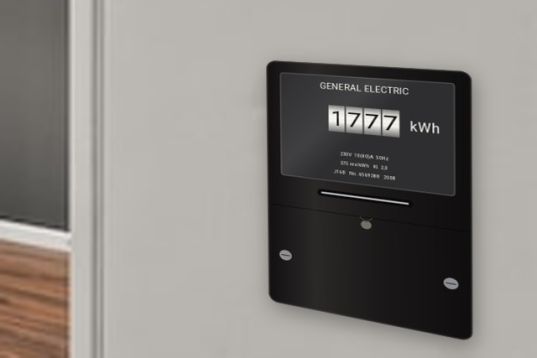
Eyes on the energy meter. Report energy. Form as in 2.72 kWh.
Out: 1777 kWh
